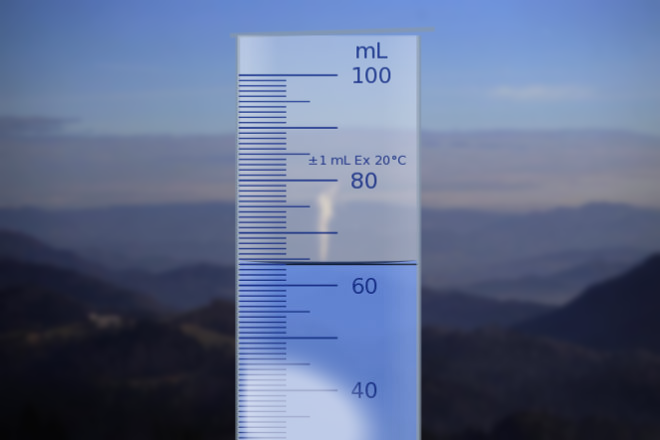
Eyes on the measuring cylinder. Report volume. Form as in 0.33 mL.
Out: 64 mL
